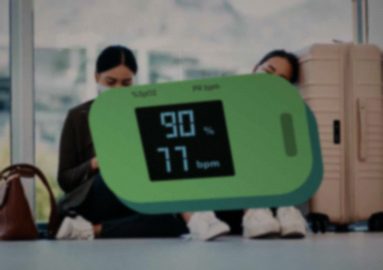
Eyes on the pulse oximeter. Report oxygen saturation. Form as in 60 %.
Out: 90 %
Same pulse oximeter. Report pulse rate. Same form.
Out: 77 bpm
